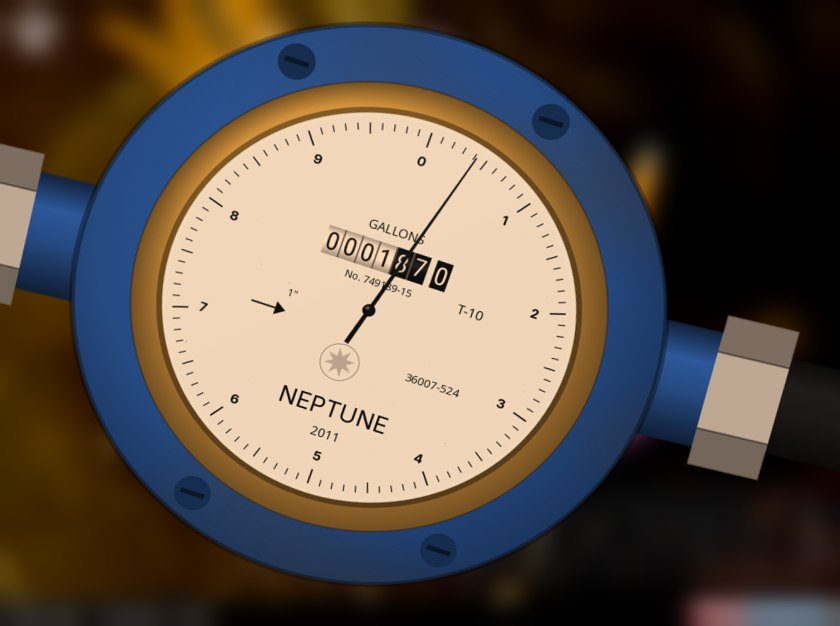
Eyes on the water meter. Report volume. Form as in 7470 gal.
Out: 1870.4 gal
